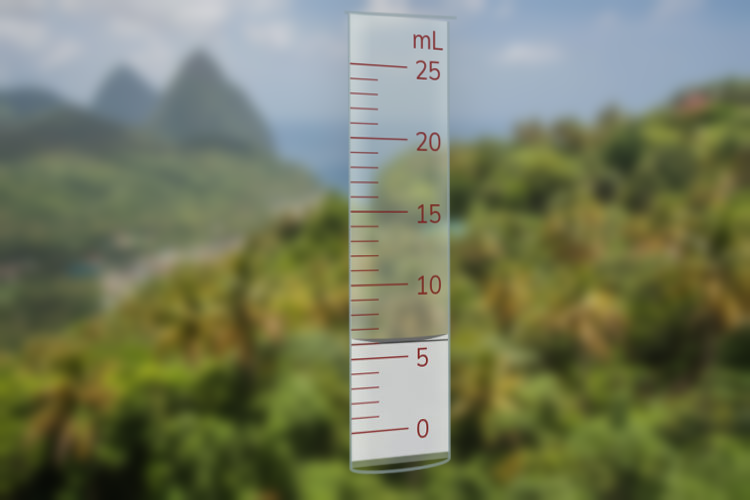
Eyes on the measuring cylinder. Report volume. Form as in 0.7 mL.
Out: 6 mL
